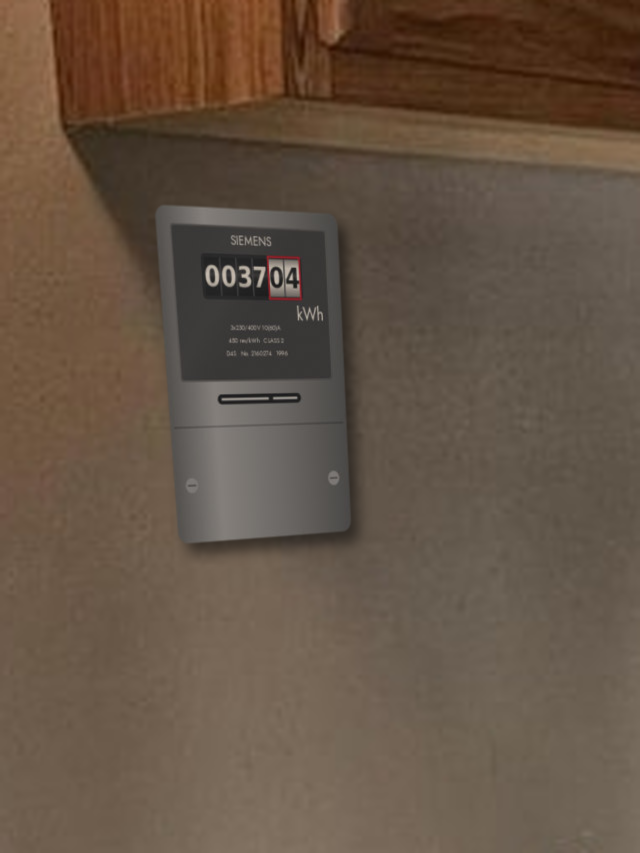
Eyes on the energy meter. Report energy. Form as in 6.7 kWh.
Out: 37.04 kWh
